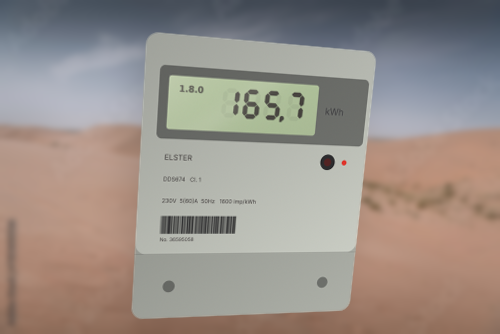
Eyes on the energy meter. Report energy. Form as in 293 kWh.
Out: 165.7 kWh
